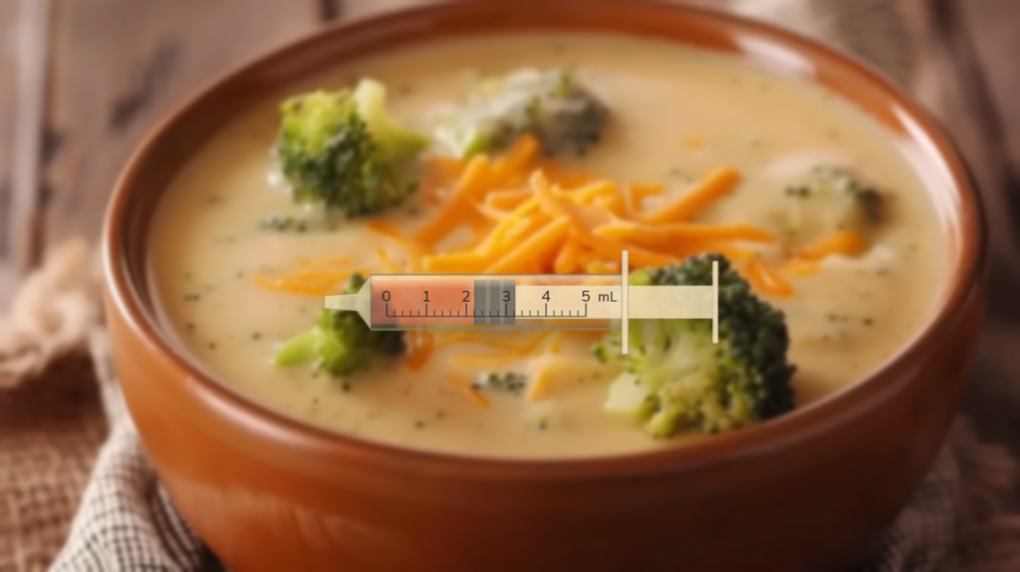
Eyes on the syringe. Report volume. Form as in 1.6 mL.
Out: 2.2 mL
